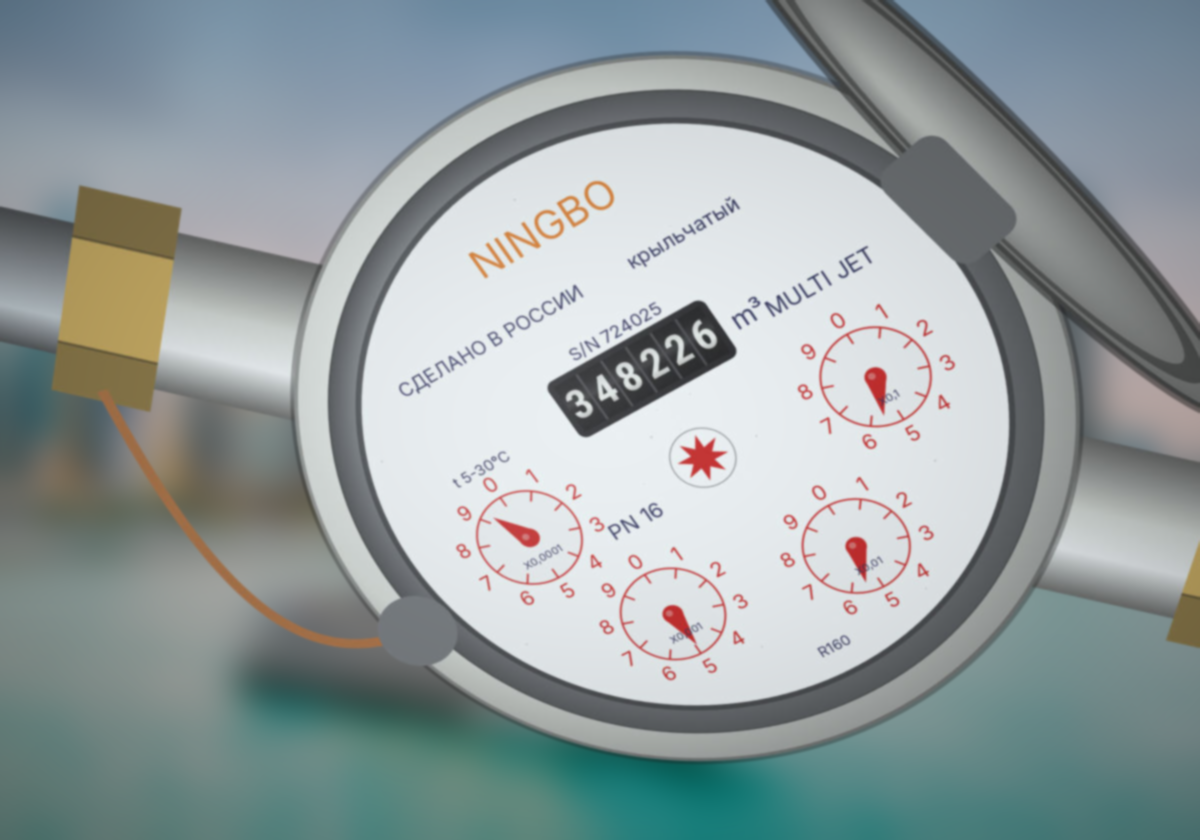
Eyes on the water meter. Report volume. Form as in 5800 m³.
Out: 348226.5549 m³
